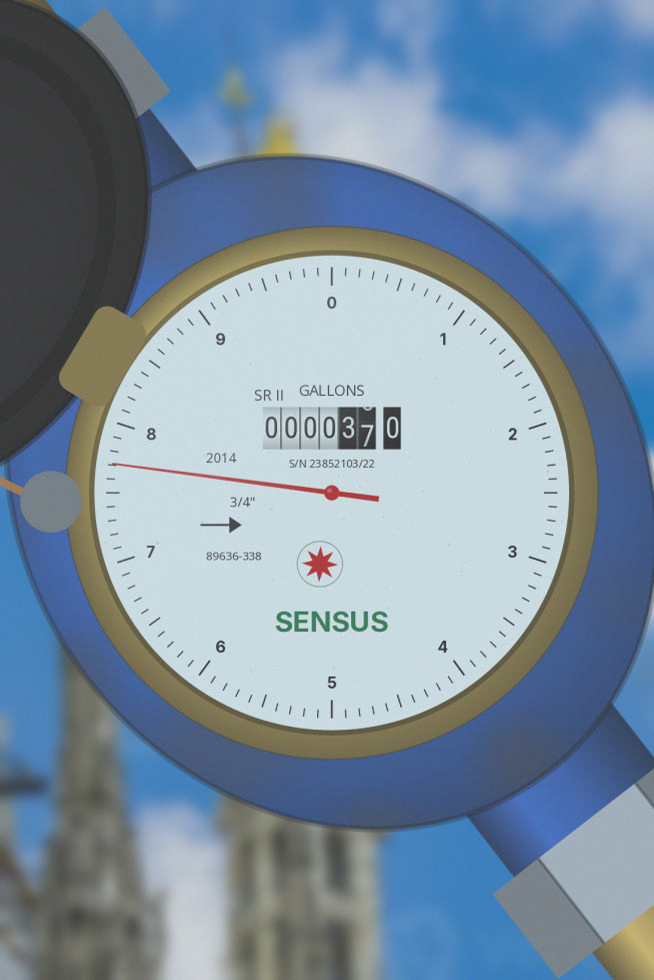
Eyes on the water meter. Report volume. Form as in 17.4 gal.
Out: 367.7 gal
